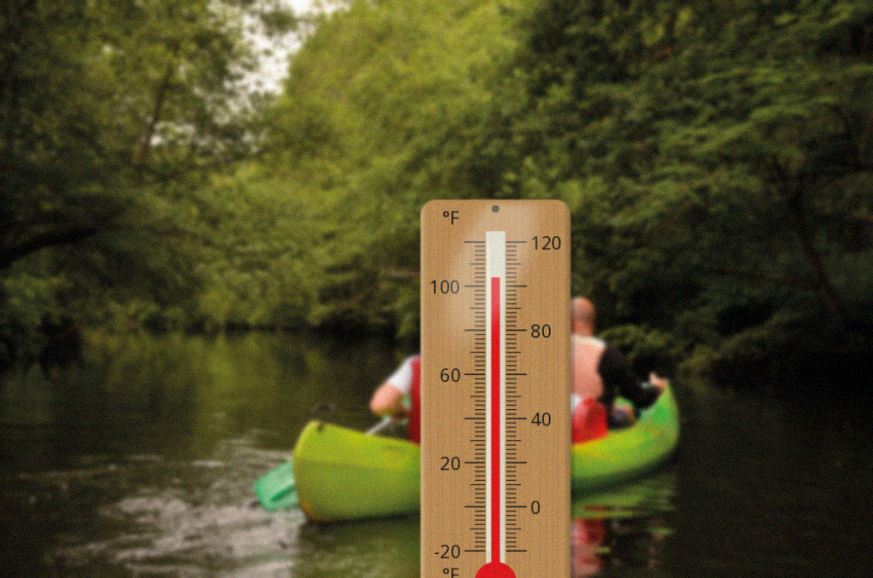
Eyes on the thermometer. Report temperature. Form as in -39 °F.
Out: 104 °F
